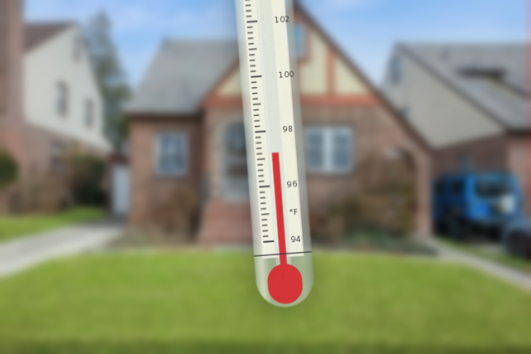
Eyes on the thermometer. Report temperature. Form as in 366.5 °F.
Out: 97.2 °F
